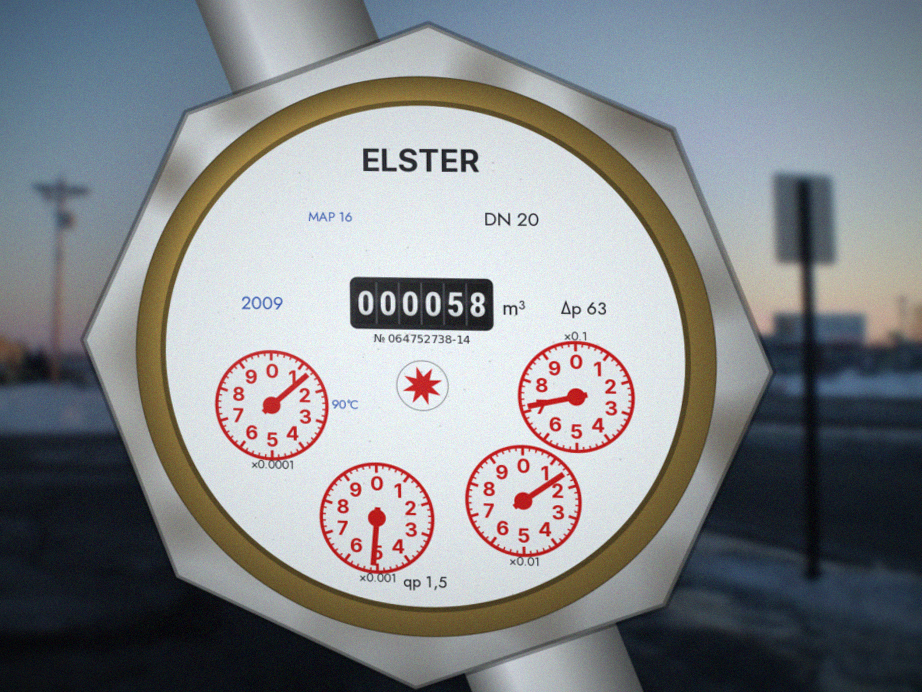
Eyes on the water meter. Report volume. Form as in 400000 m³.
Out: 58.7151 m³
